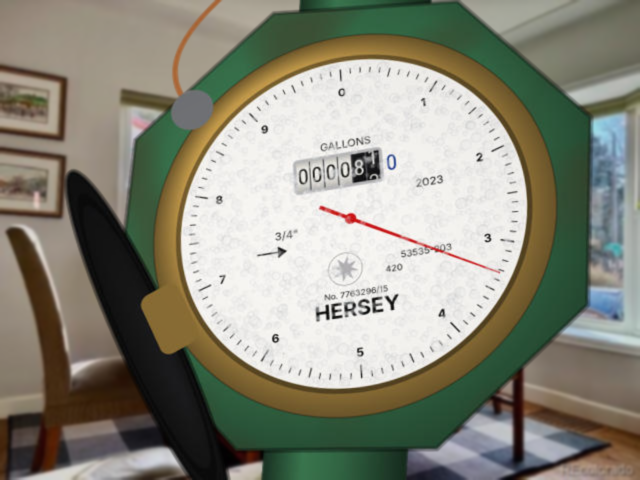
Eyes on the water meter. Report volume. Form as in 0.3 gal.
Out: 813.3 gal
